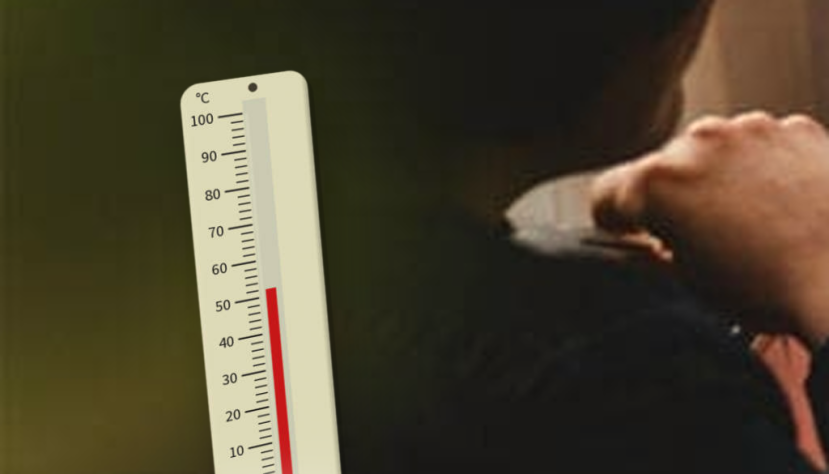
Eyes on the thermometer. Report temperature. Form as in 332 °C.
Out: 52 °C
